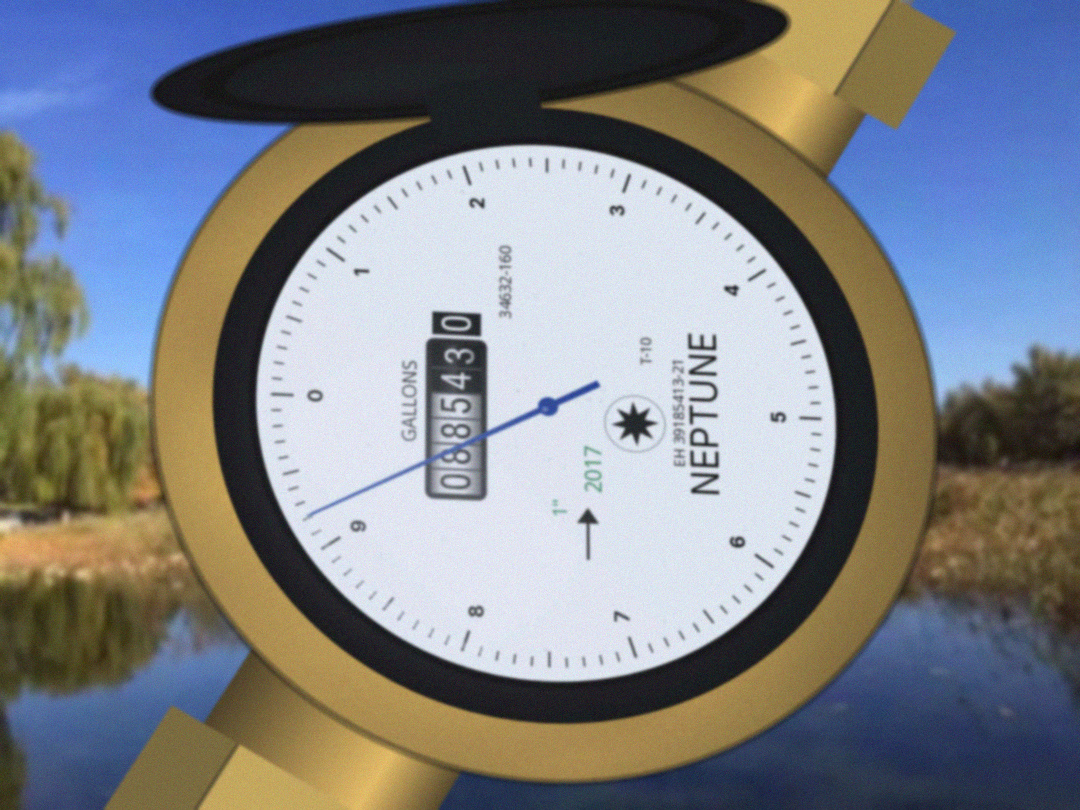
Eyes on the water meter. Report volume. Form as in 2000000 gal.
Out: 885429.2 gal
